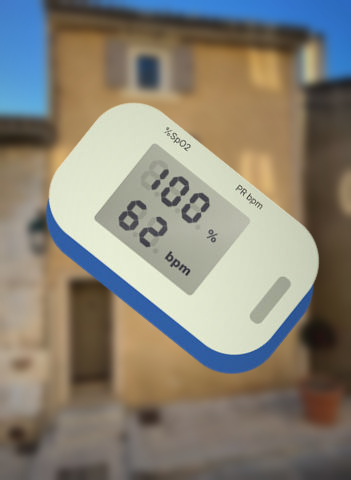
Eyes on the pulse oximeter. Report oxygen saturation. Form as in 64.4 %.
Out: 100 %
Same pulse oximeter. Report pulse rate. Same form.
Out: 62 bpm
